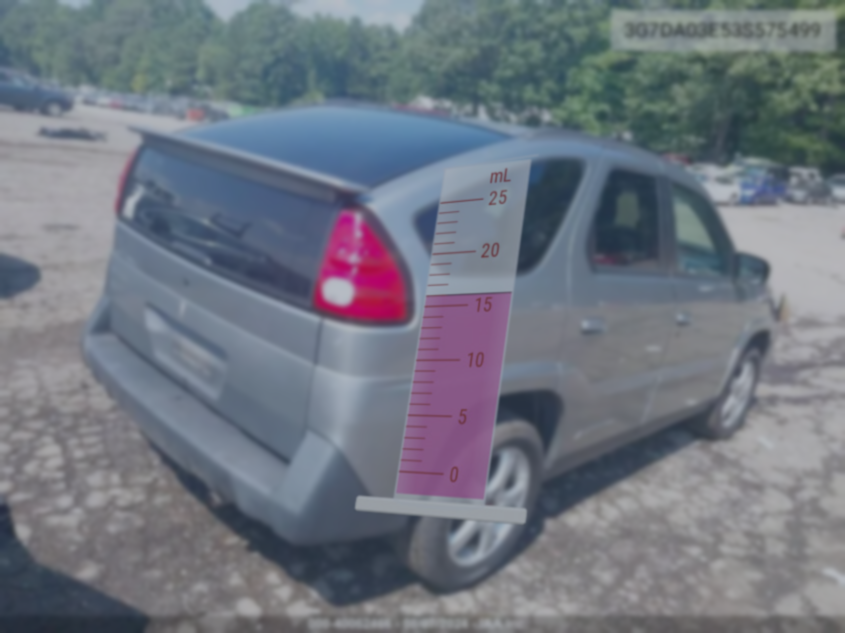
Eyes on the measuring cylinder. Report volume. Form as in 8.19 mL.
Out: 16 mL
